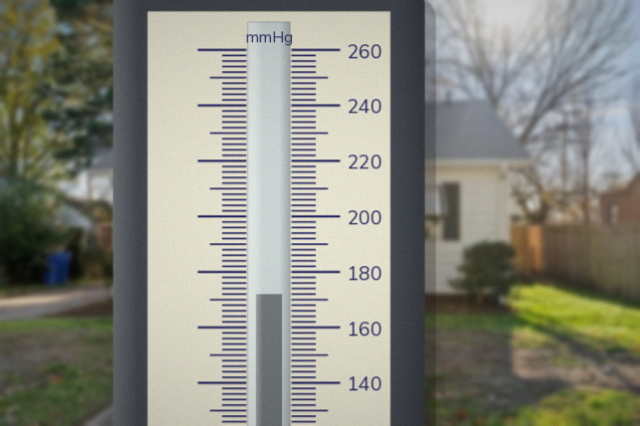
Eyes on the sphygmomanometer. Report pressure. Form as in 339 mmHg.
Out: 172 mmHg
